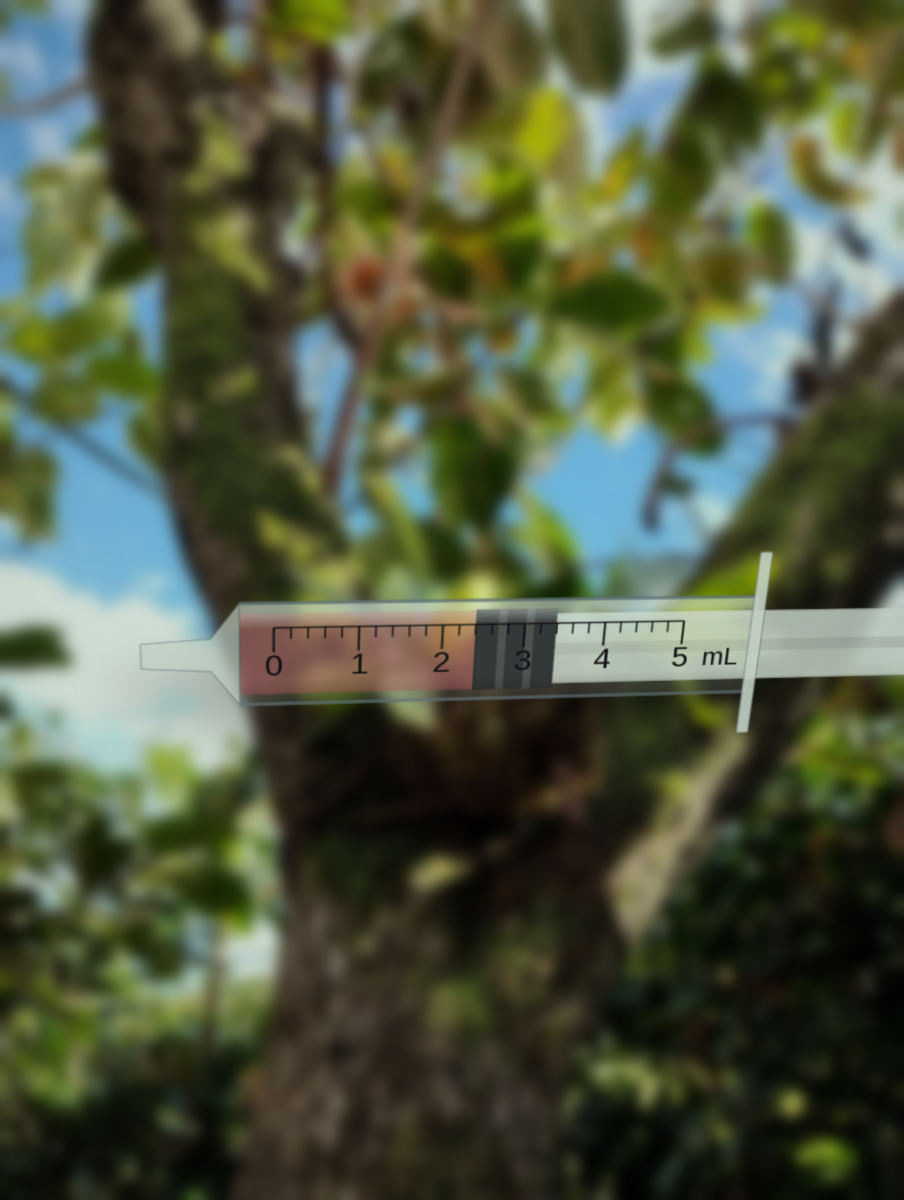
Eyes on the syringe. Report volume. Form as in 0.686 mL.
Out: 2.4 mL
